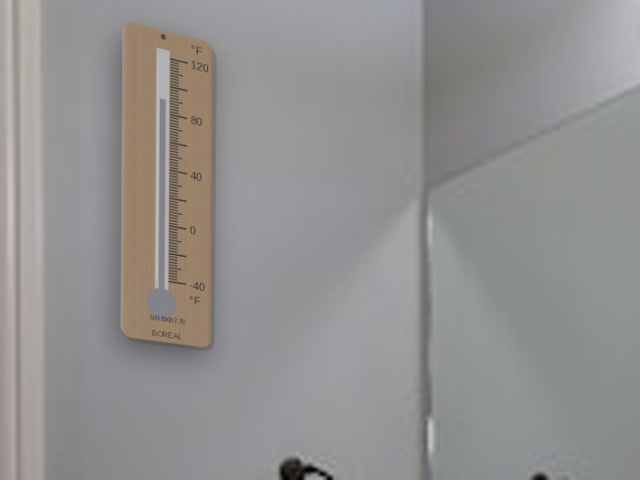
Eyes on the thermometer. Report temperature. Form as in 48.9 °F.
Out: 90 °F
